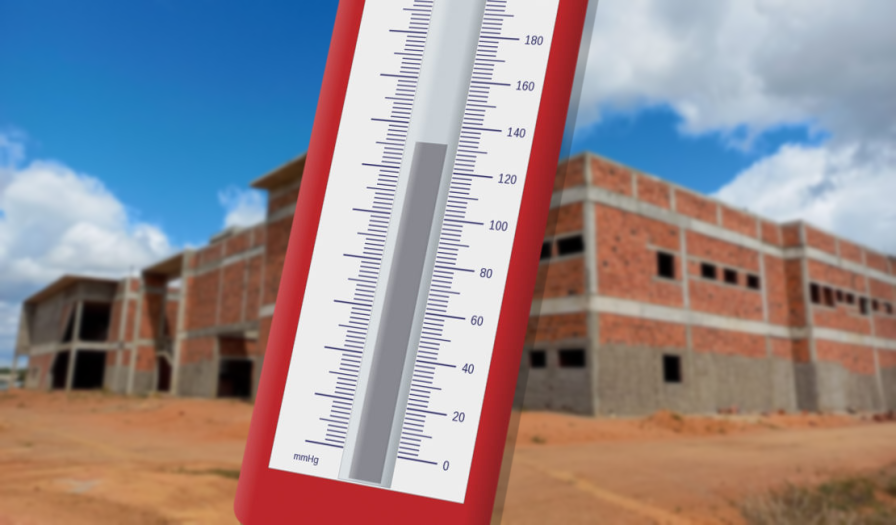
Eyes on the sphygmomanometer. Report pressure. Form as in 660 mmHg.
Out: 132 mmHg
